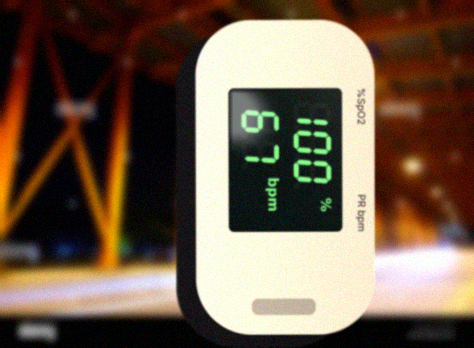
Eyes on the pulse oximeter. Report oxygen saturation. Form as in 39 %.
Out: 100 %
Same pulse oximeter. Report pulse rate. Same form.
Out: 67 bpm
